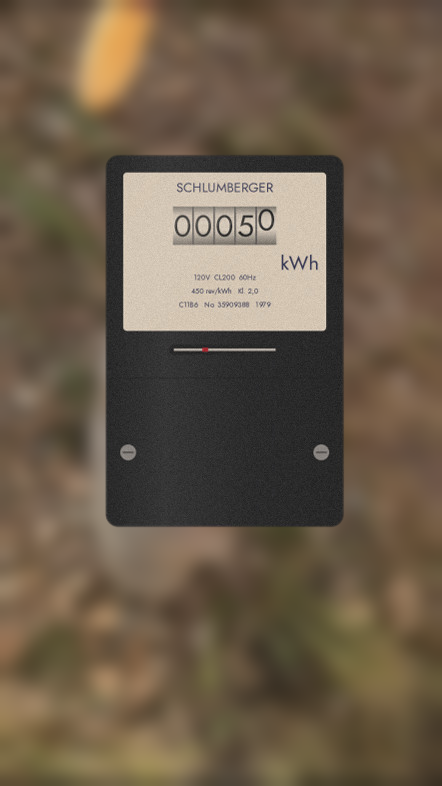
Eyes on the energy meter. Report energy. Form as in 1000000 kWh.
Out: 50 kWh
